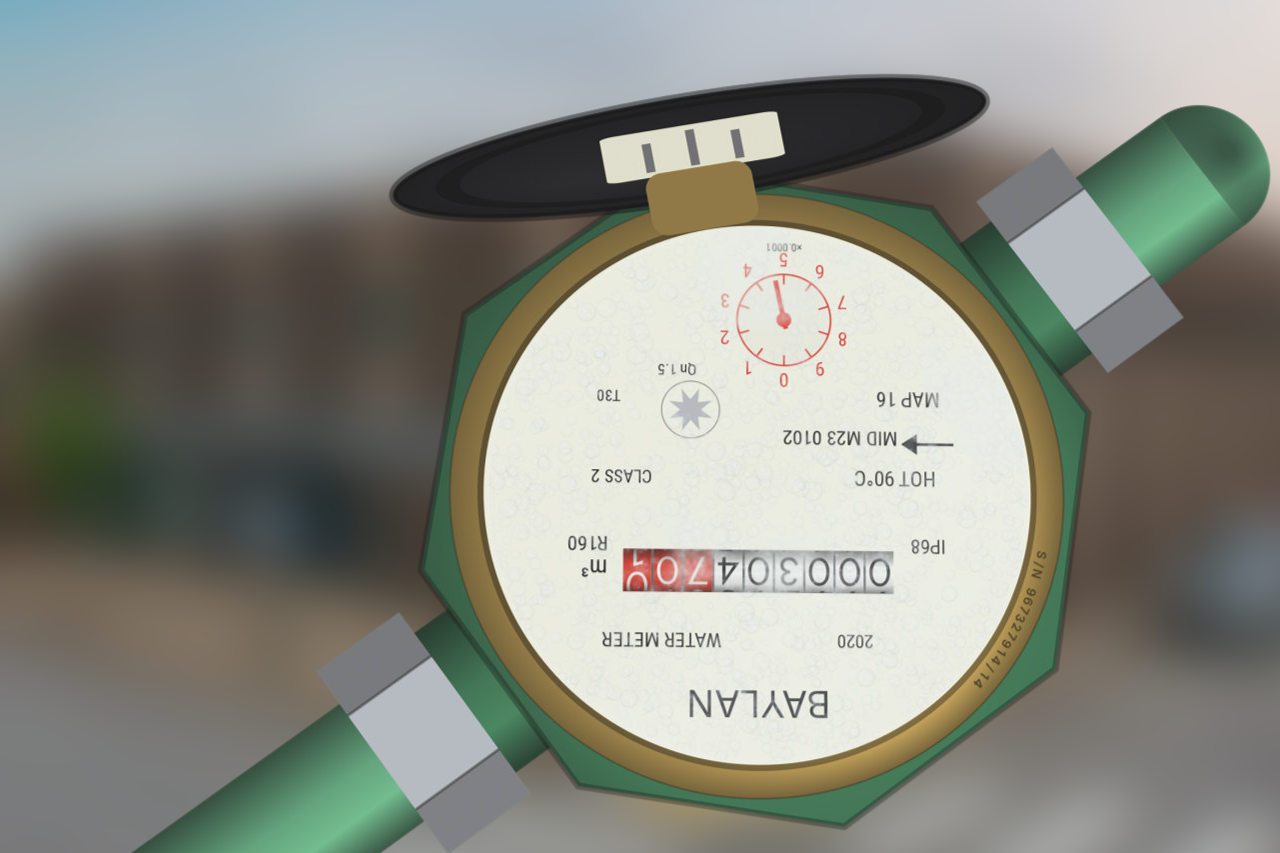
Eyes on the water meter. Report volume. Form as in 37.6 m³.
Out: 304.7004 m³
